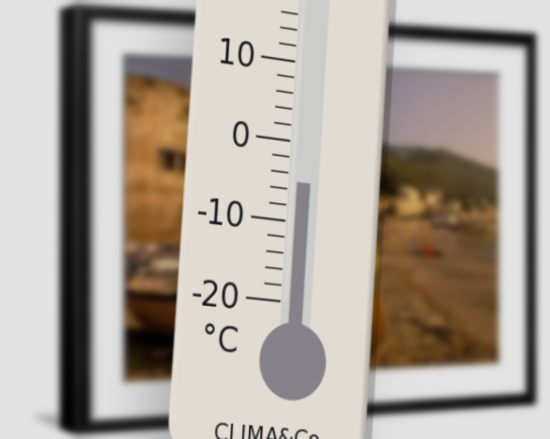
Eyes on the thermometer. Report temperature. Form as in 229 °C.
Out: -5 °C
